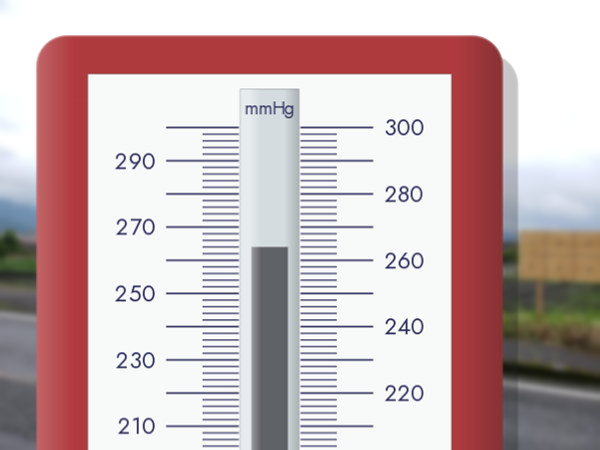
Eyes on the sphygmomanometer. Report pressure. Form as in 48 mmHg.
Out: 264 mmHg
